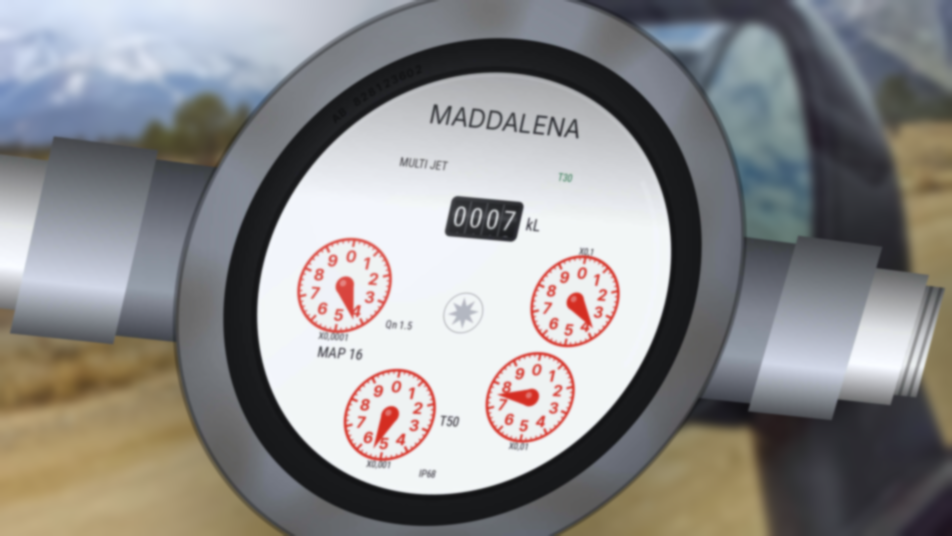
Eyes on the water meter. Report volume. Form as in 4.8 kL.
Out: 7.3754 kL
